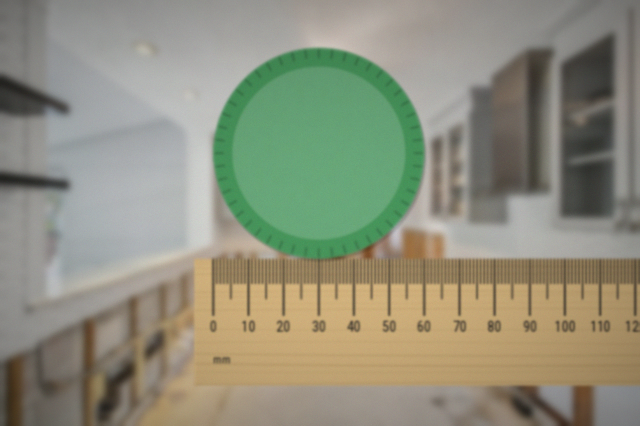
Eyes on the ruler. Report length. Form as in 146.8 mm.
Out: 60 mm
